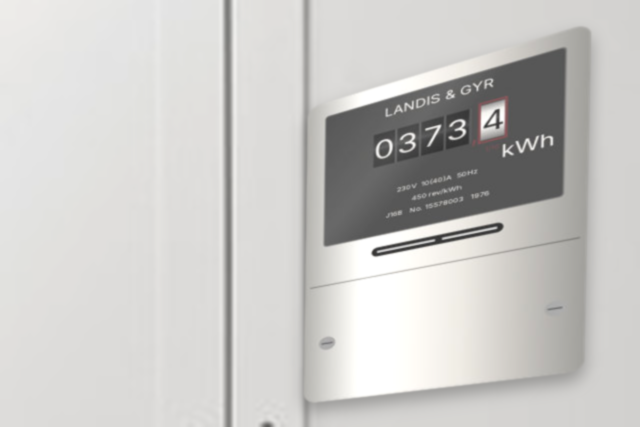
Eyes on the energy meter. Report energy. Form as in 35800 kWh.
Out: 373.4 kWh
